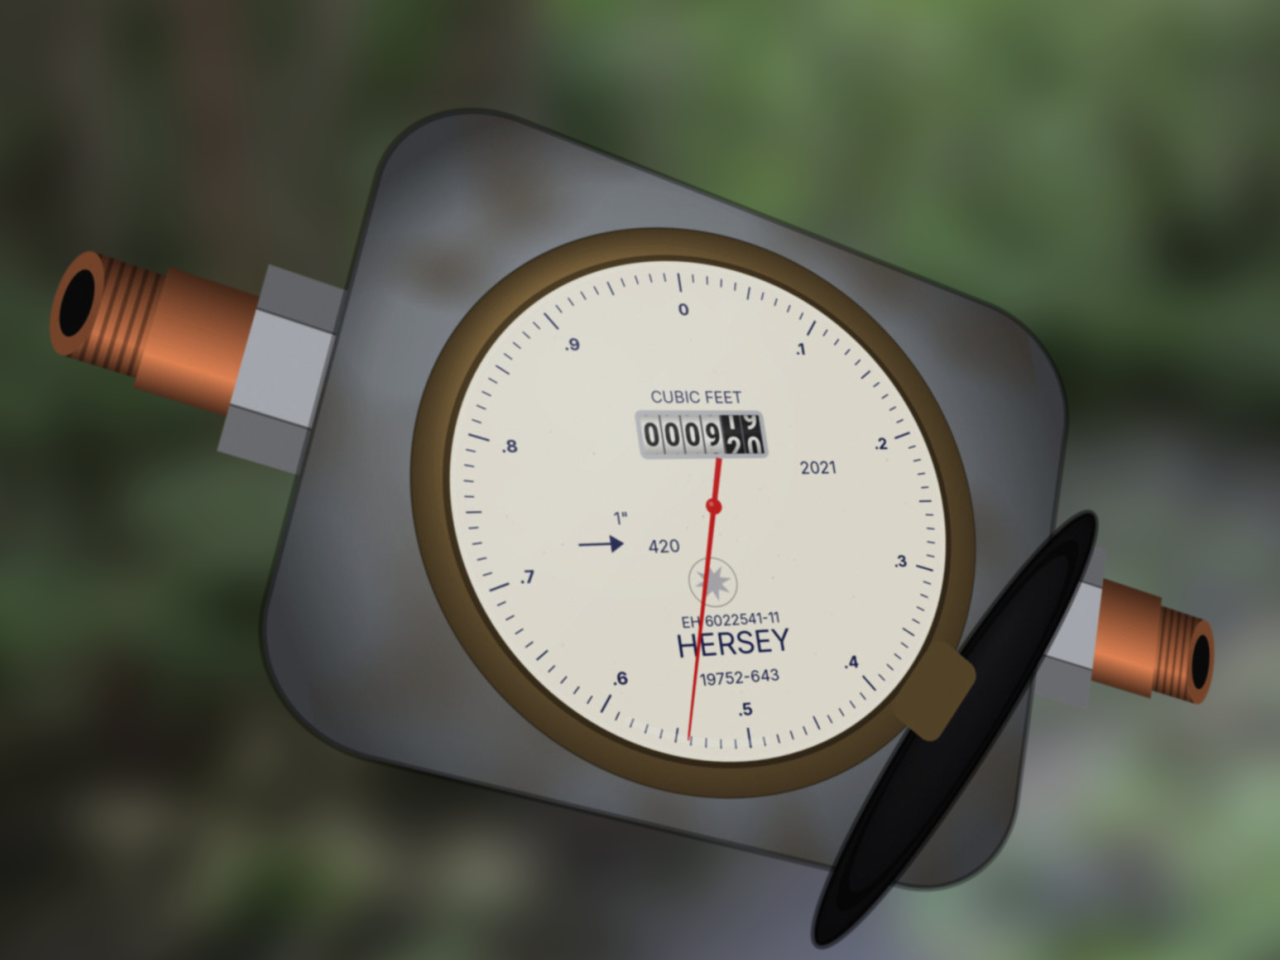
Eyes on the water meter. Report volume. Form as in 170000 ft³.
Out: 919.54 ft³
